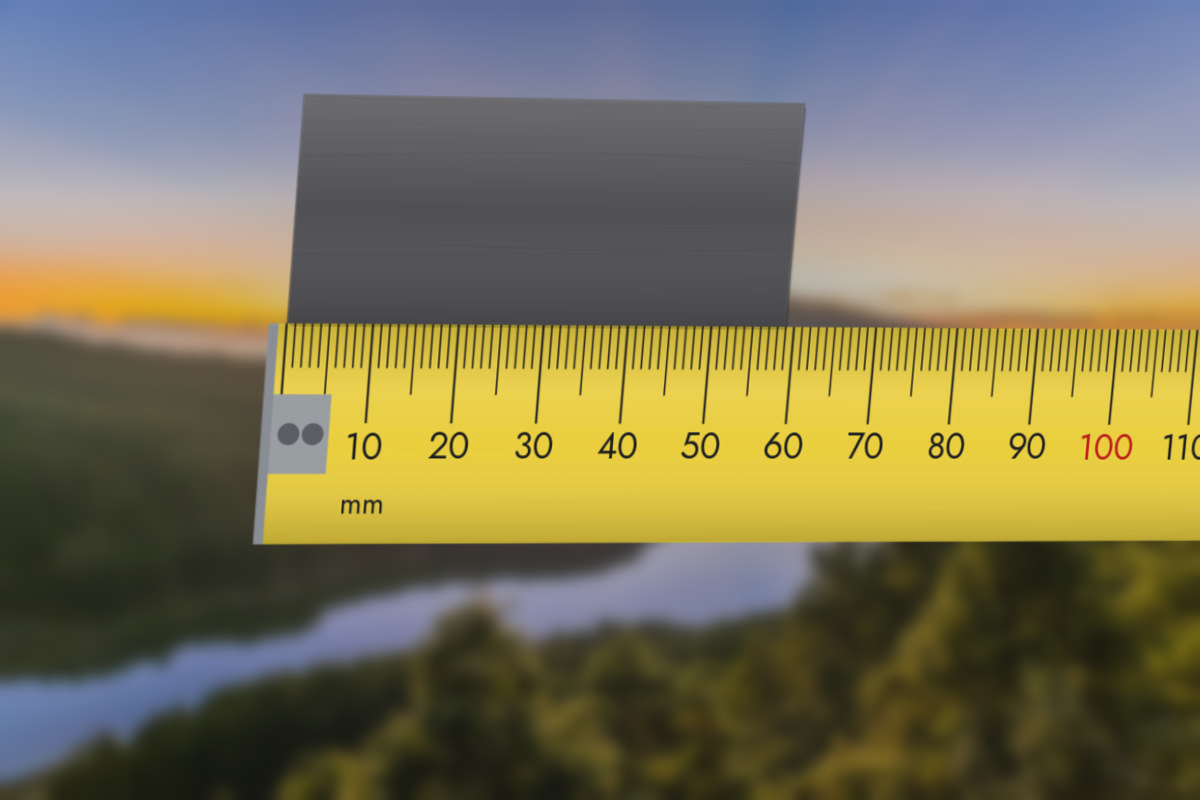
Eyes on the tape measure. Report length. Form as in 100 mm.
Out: 59 mm
